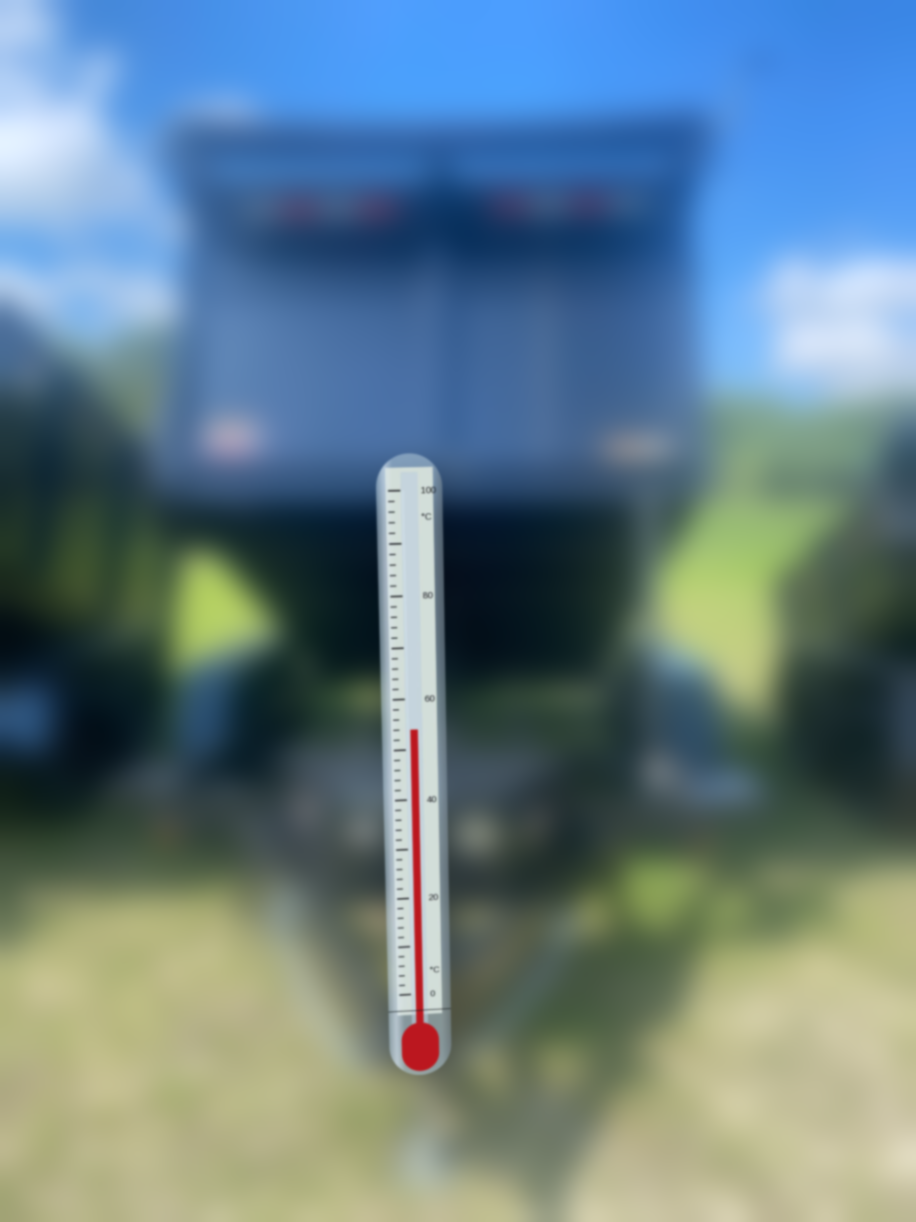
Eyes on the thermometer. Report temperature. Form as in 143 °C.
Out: 54 °C
